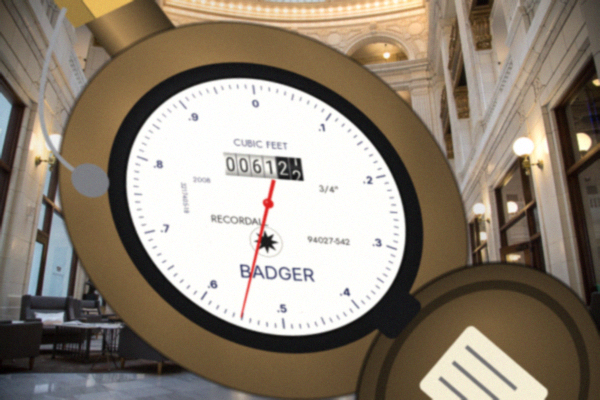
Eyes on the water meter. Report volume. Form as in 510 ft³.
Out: 6121.55 ft³
